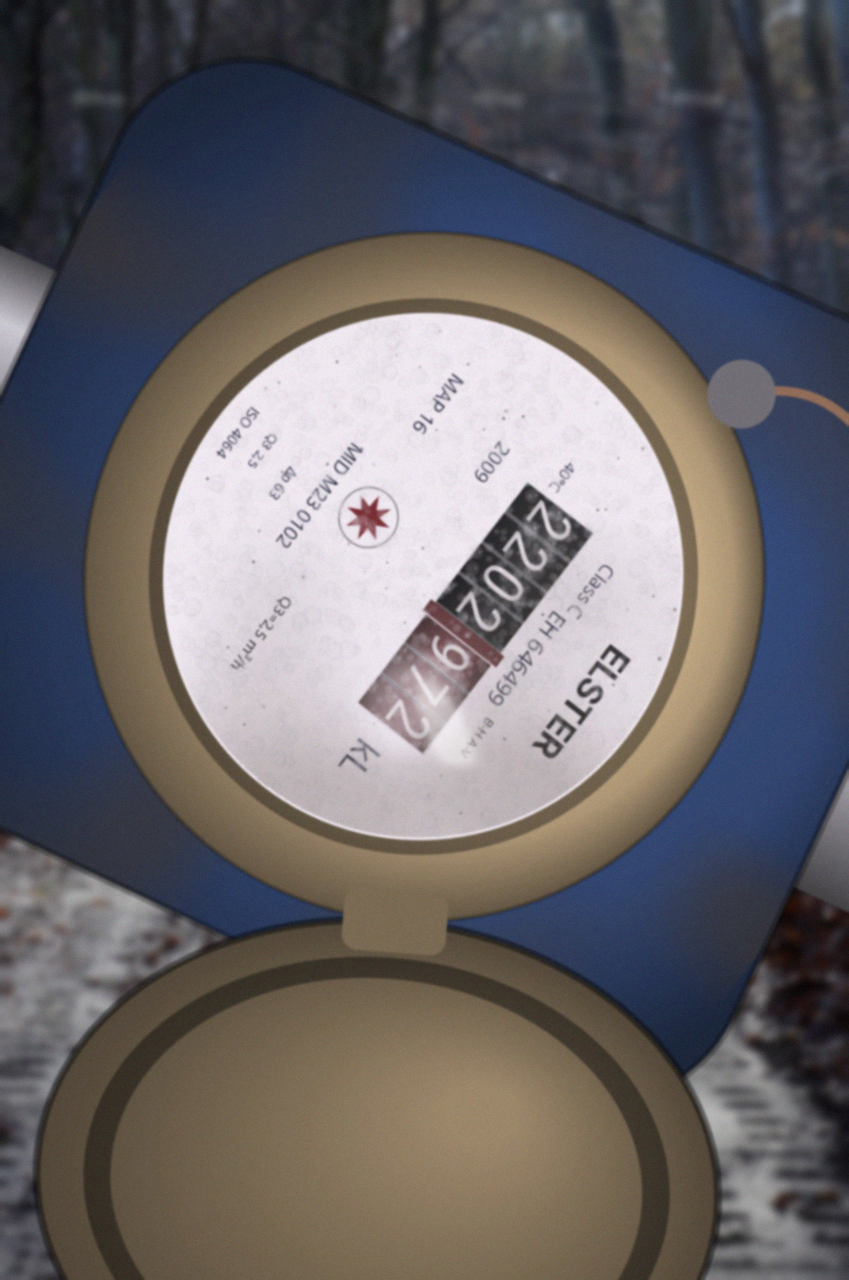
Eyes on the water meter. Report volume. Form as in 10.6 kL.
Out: 2202.972 kL
